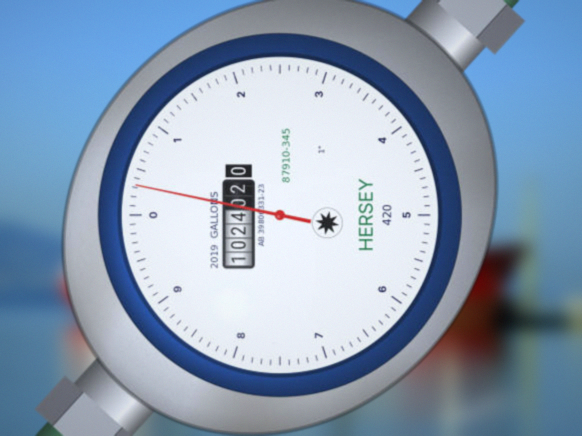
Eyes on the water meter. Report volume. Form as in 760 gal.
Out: 1024020.3 gal
